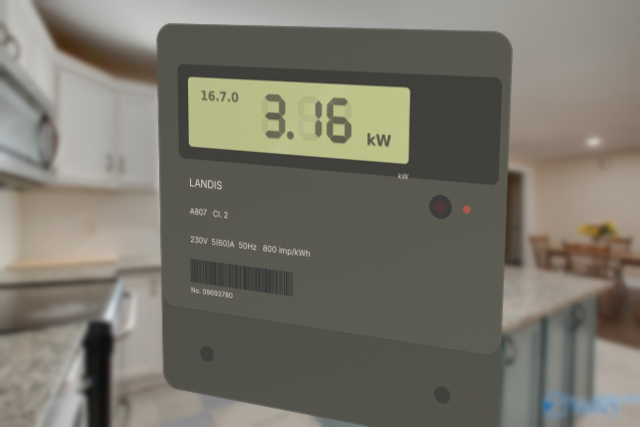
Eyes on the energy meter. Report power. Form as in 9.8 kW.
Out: 3.16 kW
